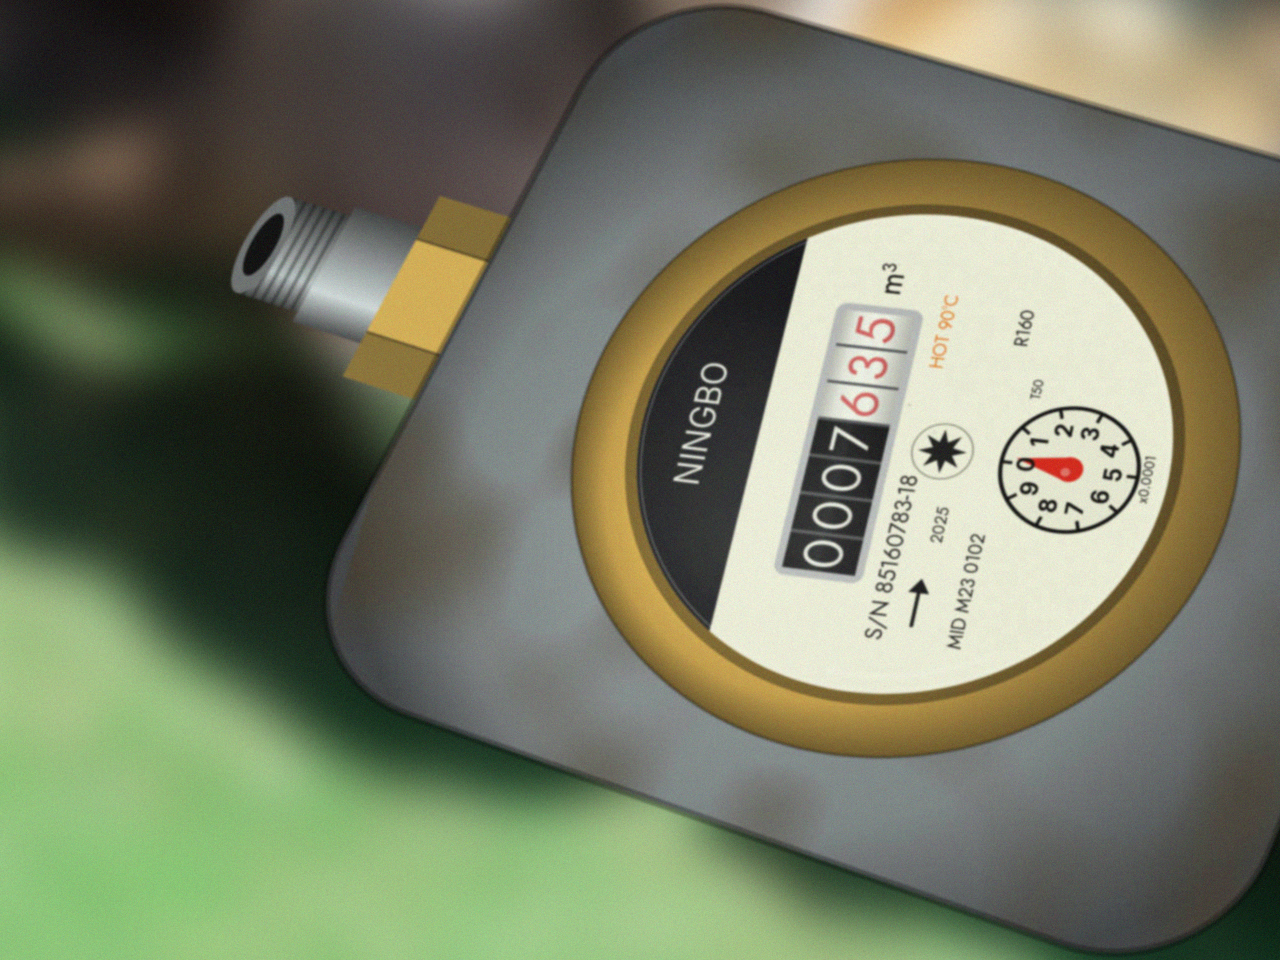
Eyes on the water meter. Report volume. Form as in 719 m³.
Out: 7.6350 m³
